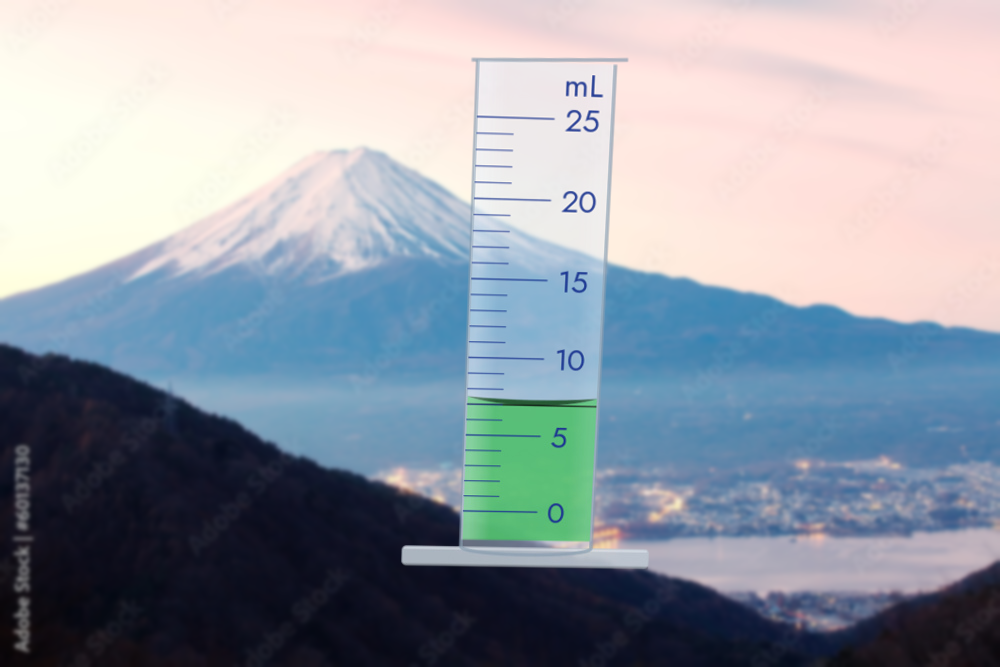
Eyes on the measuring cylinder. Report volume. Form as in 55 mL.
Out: 7 mL
